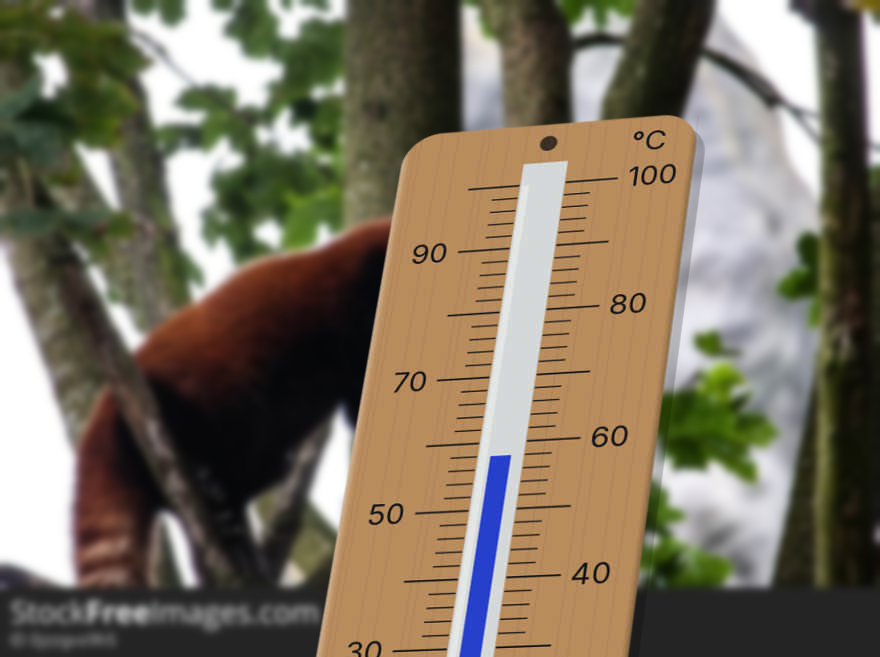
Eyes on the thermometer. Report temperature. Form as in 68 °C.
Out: 58 °C
